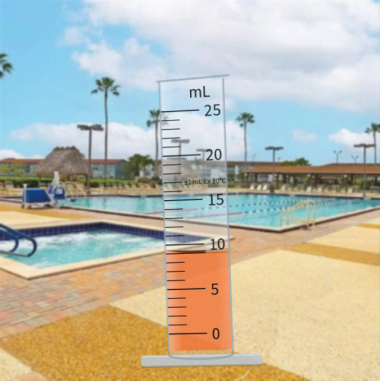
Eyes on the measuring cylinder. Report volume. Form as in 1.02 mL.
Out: 9 mL
